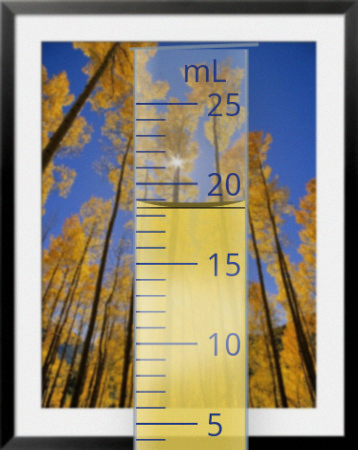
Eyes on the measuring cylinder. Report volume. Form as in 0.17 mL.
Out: 18.5 mL
